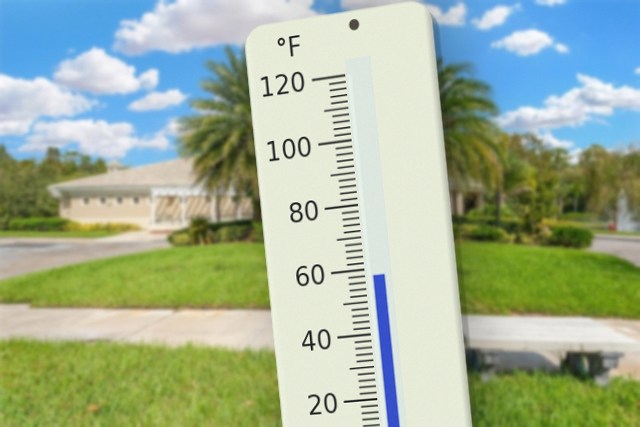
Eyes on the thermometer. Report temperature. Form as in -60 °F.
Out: 58 °F
